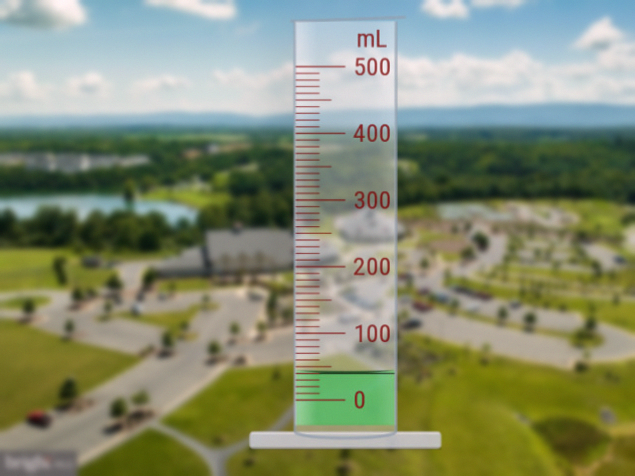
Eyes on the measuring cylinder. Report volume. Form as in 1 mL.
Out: 40 mL
